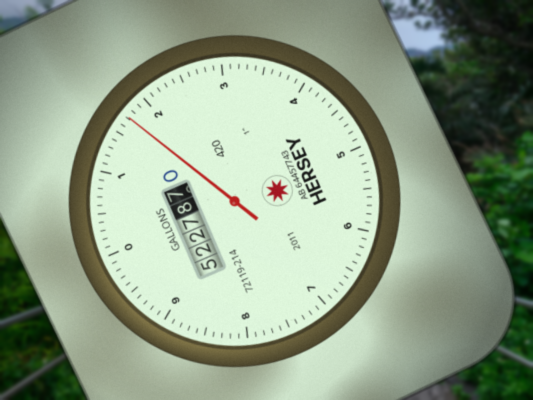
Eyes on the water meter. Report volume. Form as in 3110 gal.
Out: 5227871.7 gal
